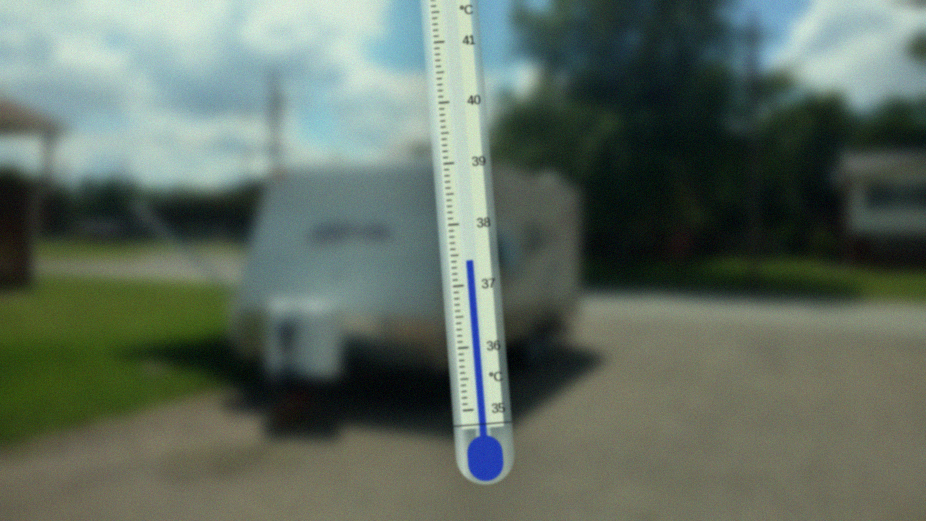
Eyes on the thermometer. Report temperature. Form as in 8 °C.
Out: 37.4 °C
